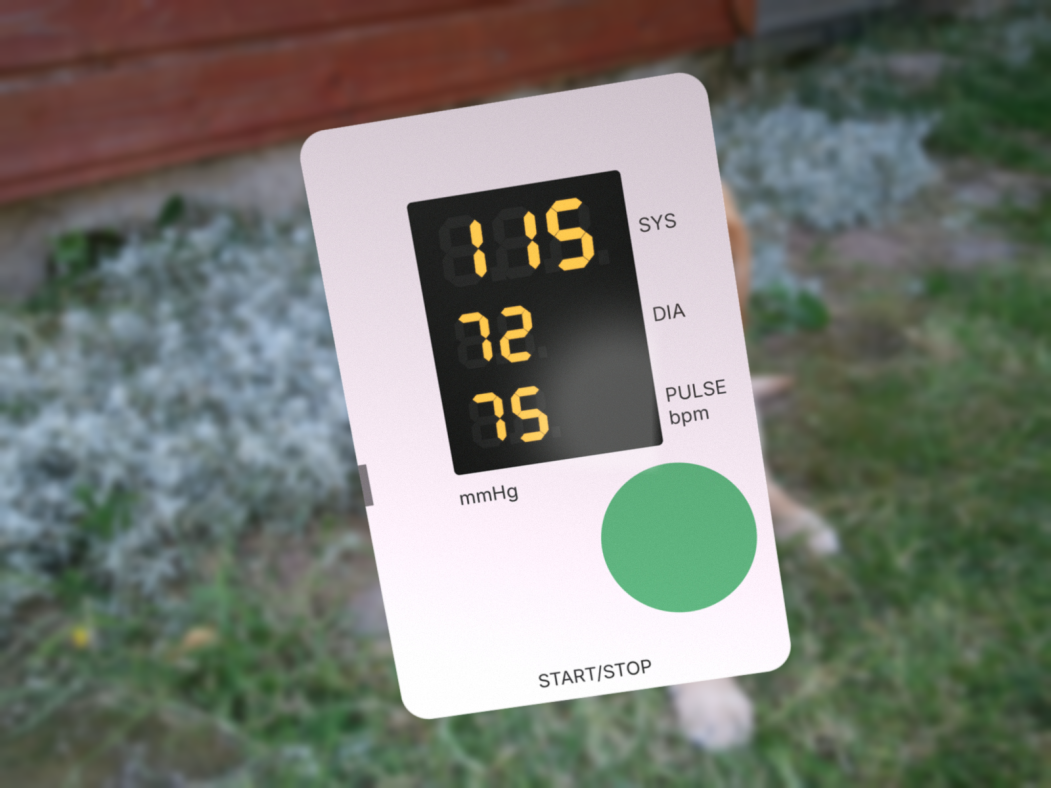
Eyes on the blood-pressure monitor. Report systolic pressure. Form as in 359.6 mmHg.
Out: 115 mmHg
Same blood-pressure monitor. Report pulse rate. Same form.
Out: 75 bpm
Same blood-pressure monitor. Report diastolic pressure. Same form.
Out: 72 mmHg
